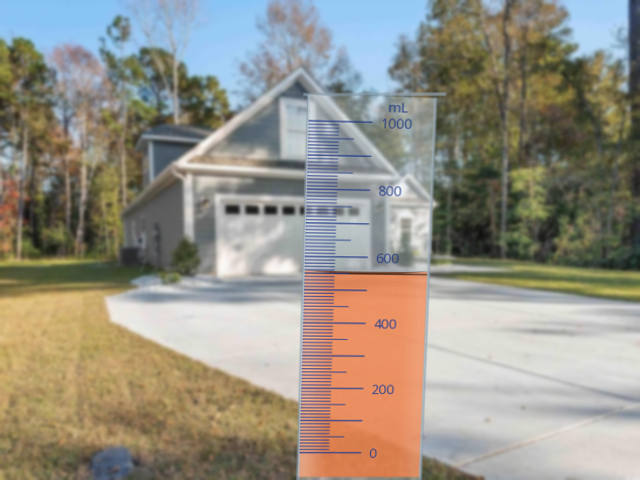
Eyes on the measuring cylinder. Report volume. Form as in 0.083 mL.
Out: 550 mL
